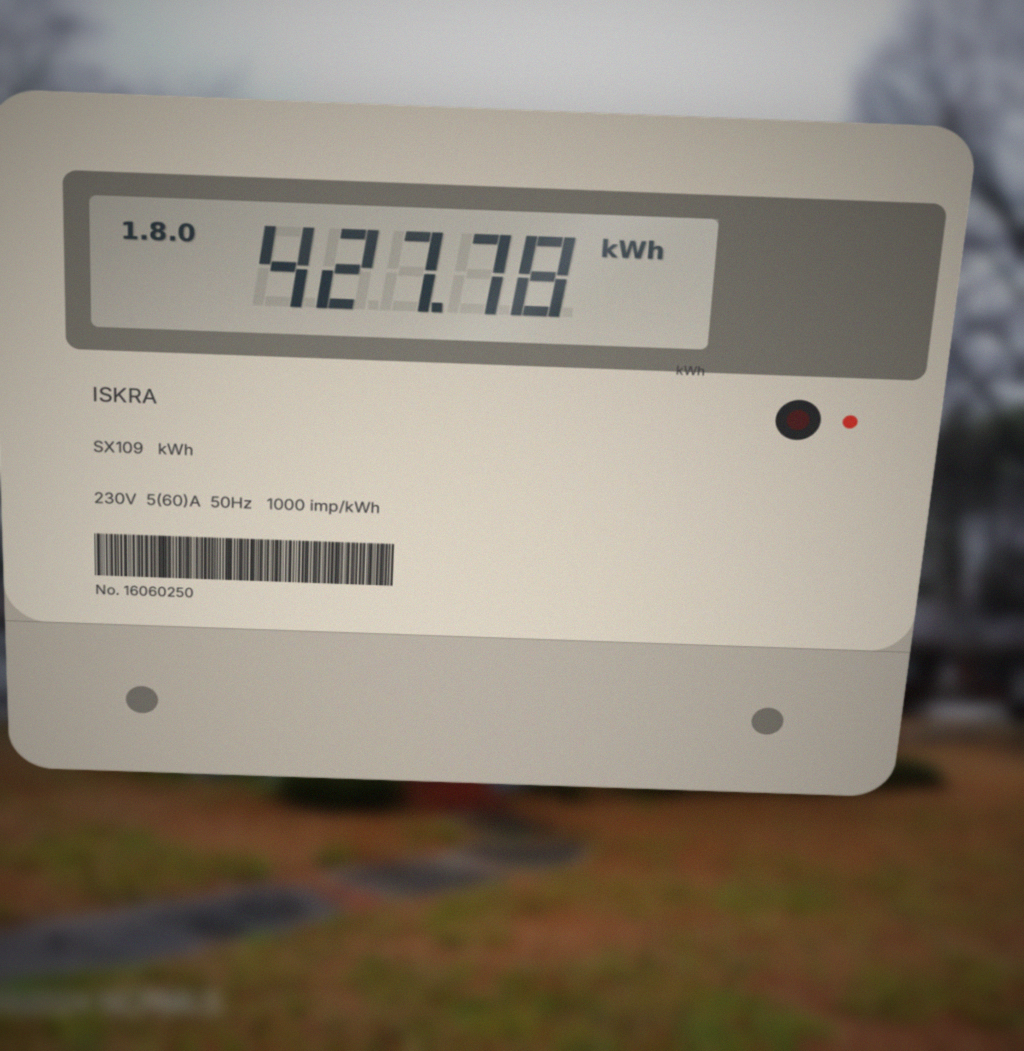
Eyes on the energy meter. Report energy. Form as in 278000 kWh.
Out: 427.78 kWh
